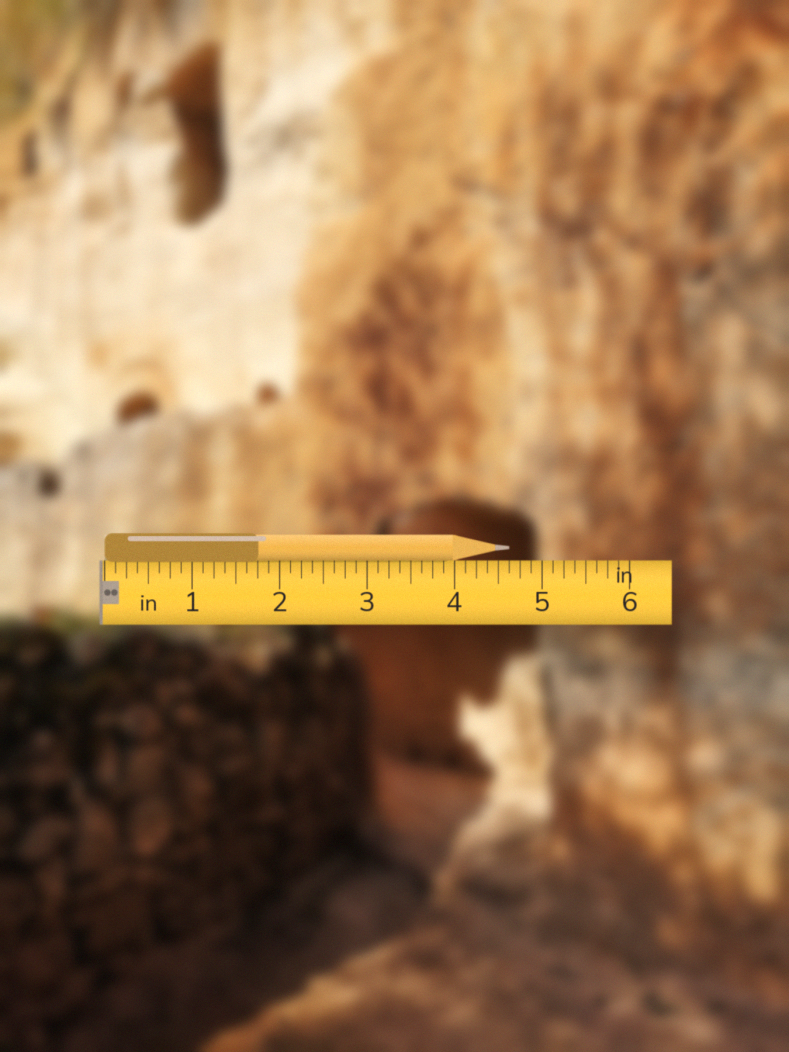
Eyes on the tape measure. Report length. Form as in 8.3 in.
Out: 4.625 in
